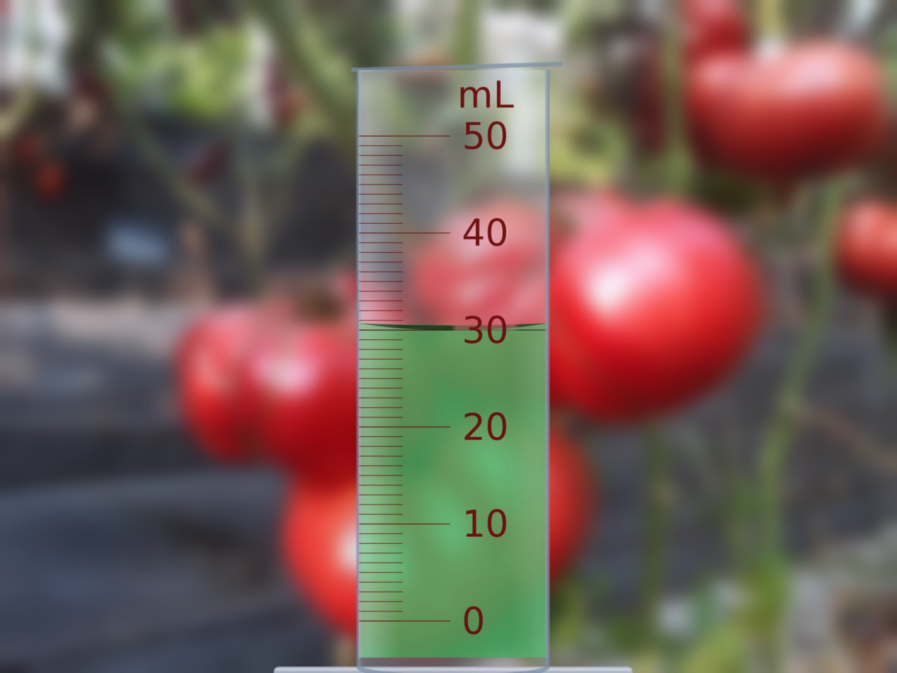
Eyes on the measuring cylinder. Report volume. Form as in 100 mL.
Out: 30 mL
